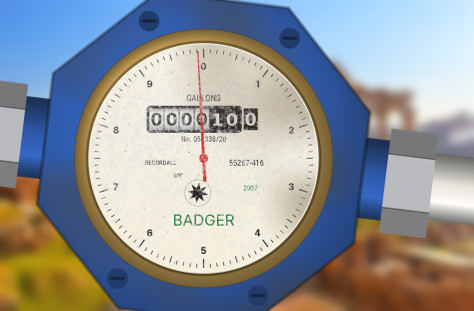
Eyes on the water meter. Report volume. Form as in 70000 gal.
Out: 99.9 gal
